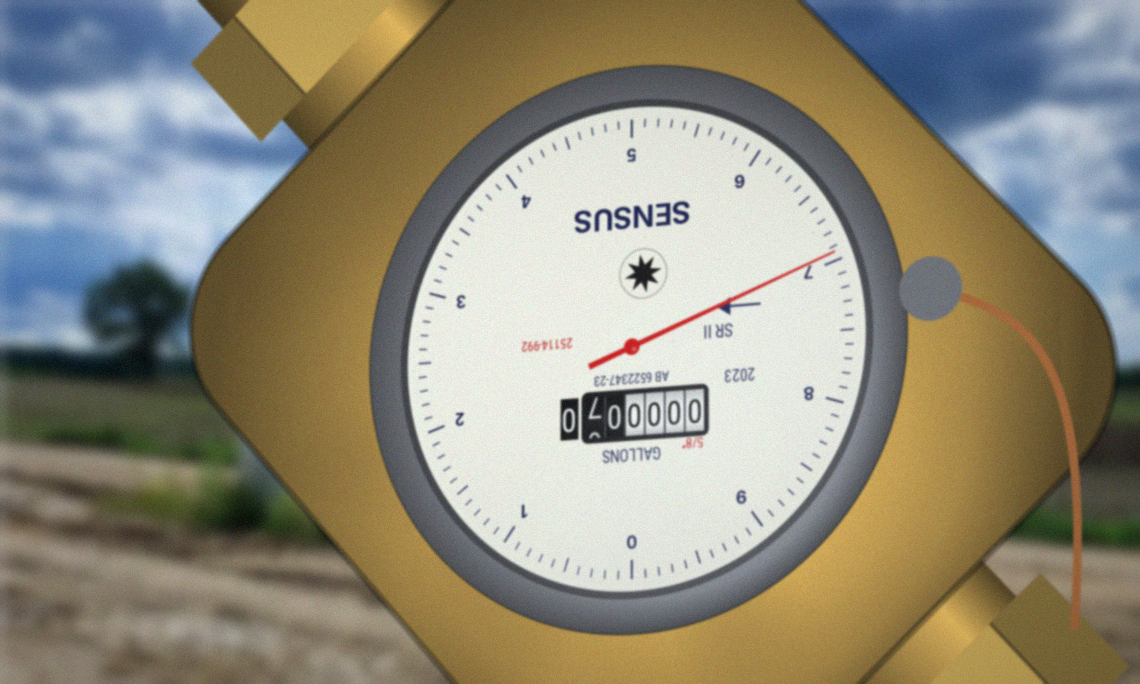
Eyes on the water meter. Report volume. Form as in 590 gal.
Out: 66.9 gal
